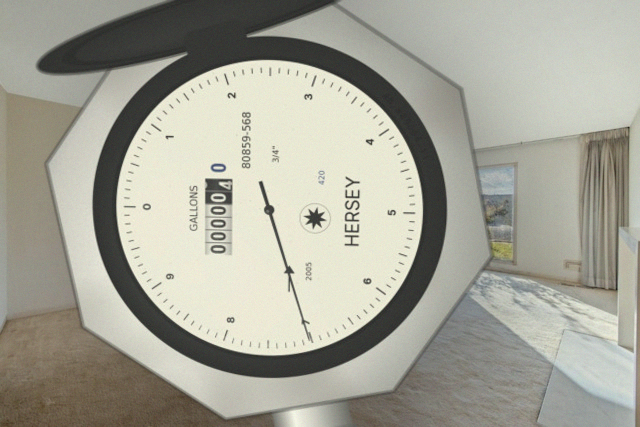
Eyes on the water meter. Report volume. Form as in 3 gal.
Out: 37.0 gal
